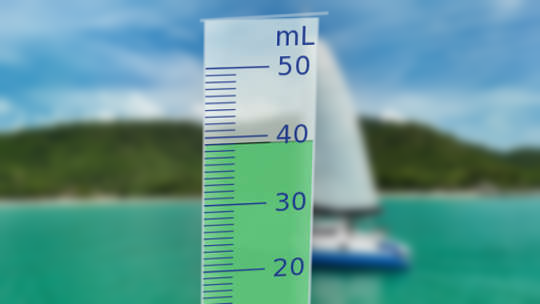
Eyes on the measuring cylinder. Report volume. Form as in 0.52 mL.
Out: 39 mL
